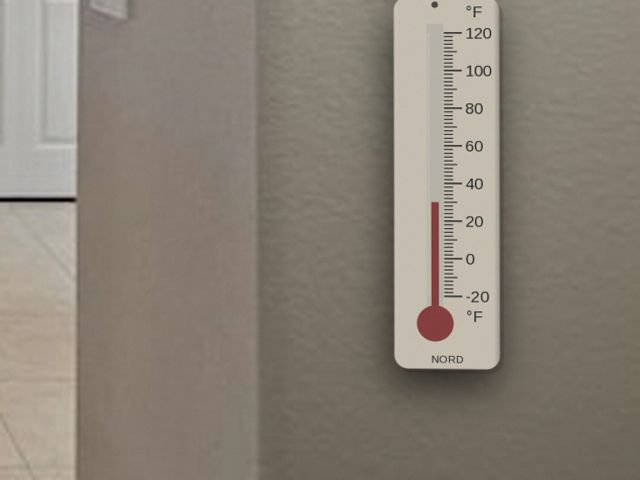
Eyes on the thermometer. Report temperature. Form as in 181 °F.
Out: 30 °F
